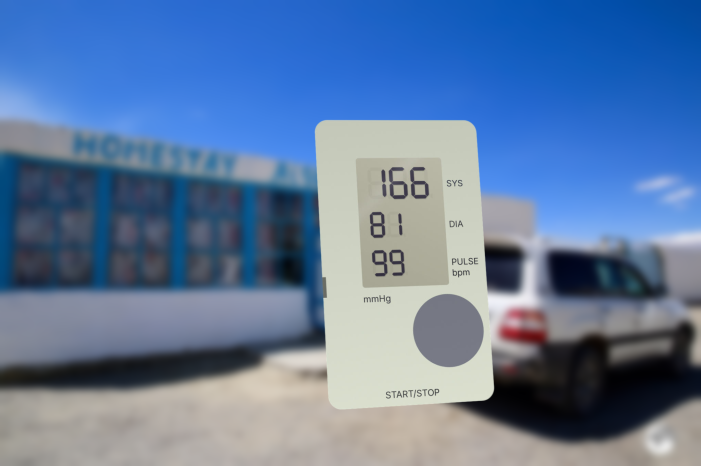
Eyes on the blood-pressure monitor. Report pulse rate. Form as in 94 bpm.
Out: 99 bpm
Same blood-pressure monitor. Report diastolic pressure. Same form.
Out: 81 mmHg
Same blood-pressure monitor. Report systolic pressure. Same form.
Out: 166 mmHg
